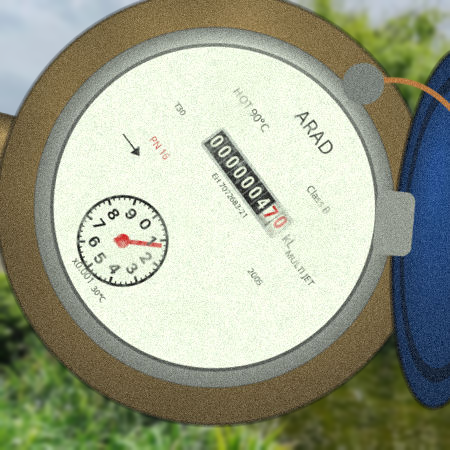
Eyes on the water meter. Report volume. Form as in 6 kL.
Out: 4.701 kL
